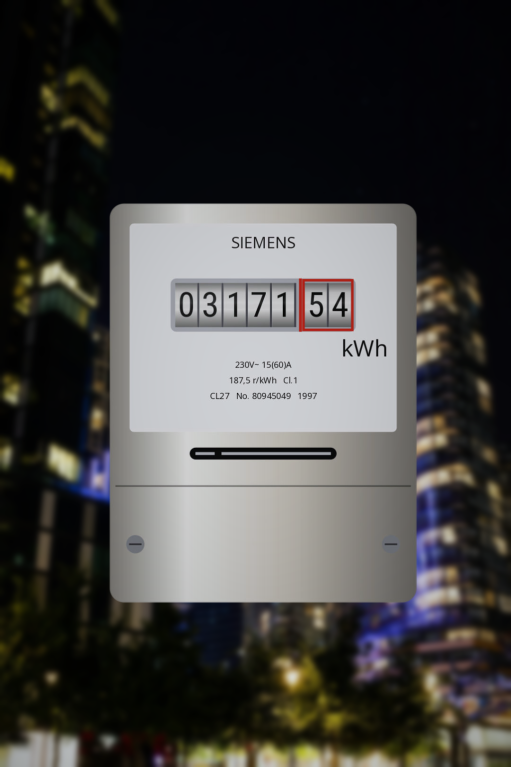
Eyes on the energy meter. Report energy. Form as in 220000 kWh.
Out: 3171.54 kWh
